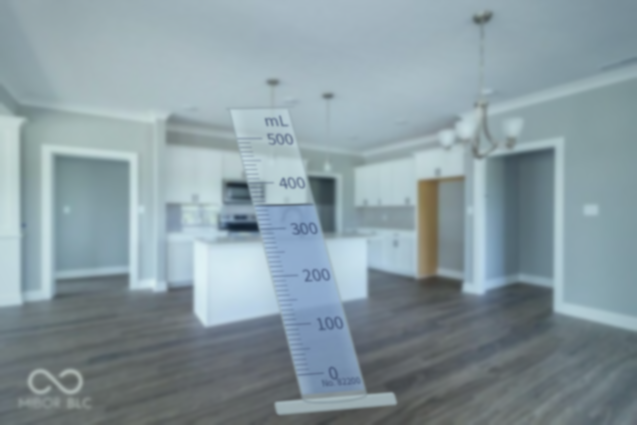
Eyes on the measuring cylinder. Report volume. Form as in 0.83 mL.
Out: 350 mL
